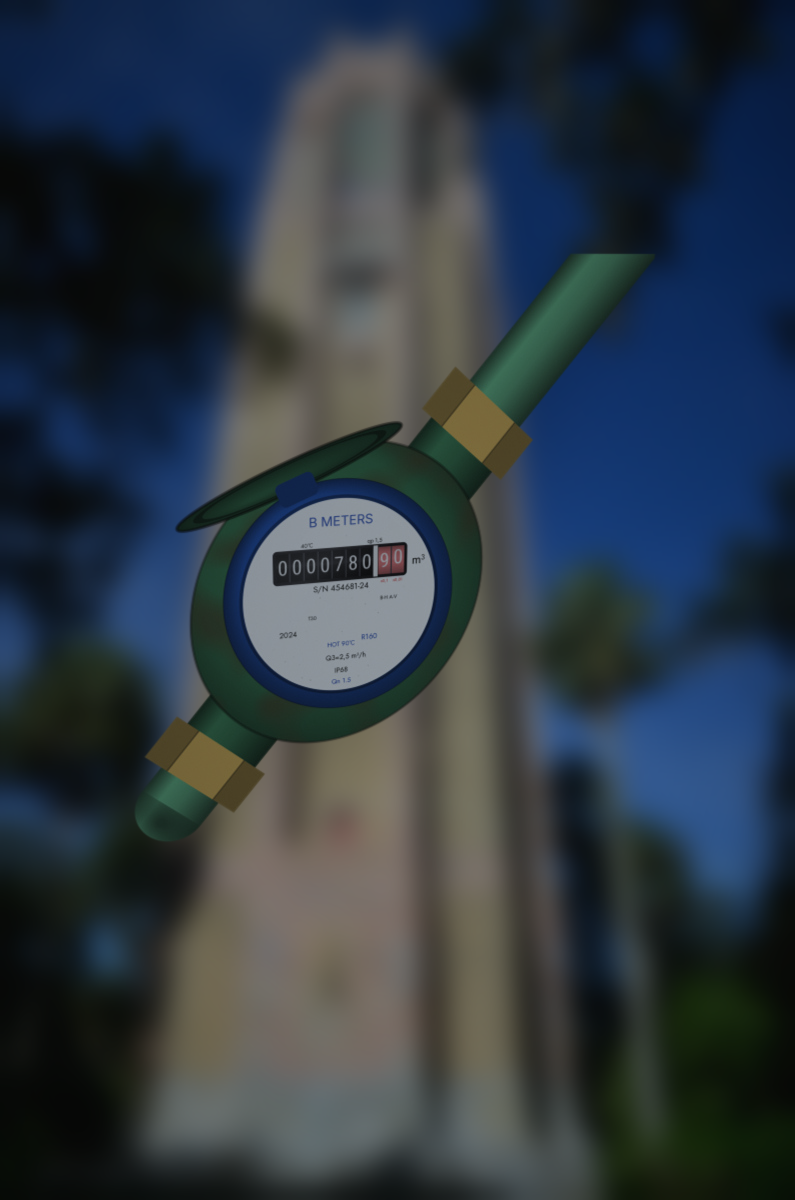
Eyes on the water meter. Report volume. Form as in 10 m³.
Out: 780.90 m³
